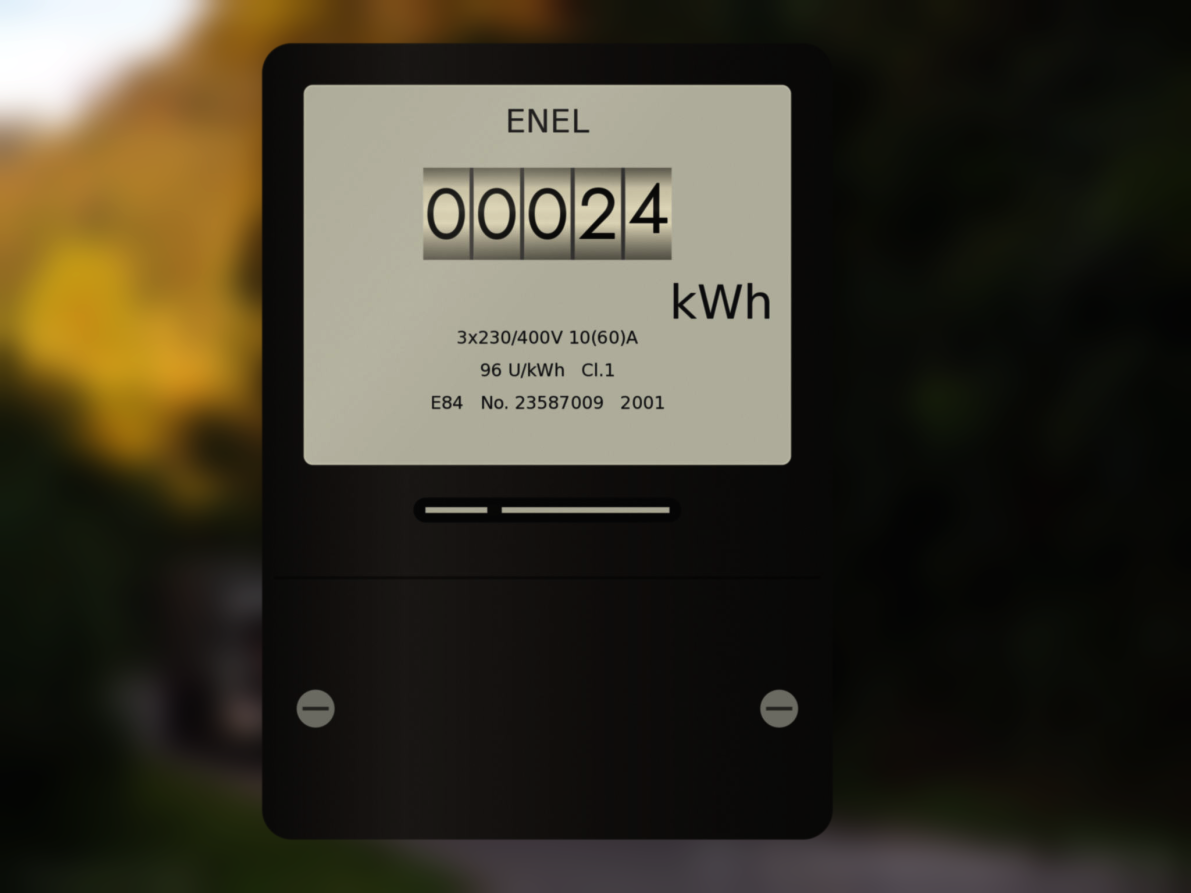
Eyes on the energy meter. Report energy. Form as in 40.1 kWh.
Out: 24 kWh
